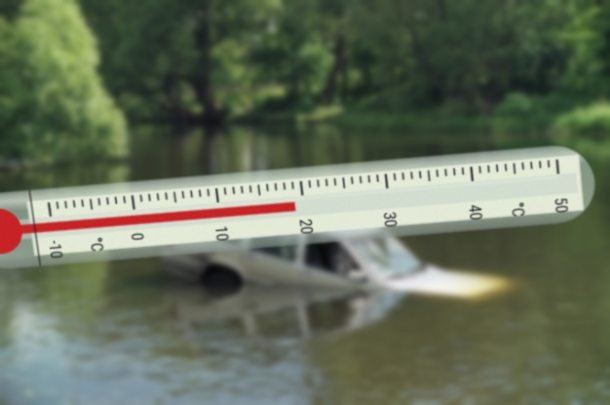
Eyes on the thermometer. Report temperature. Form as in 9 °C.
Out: 19 °C
